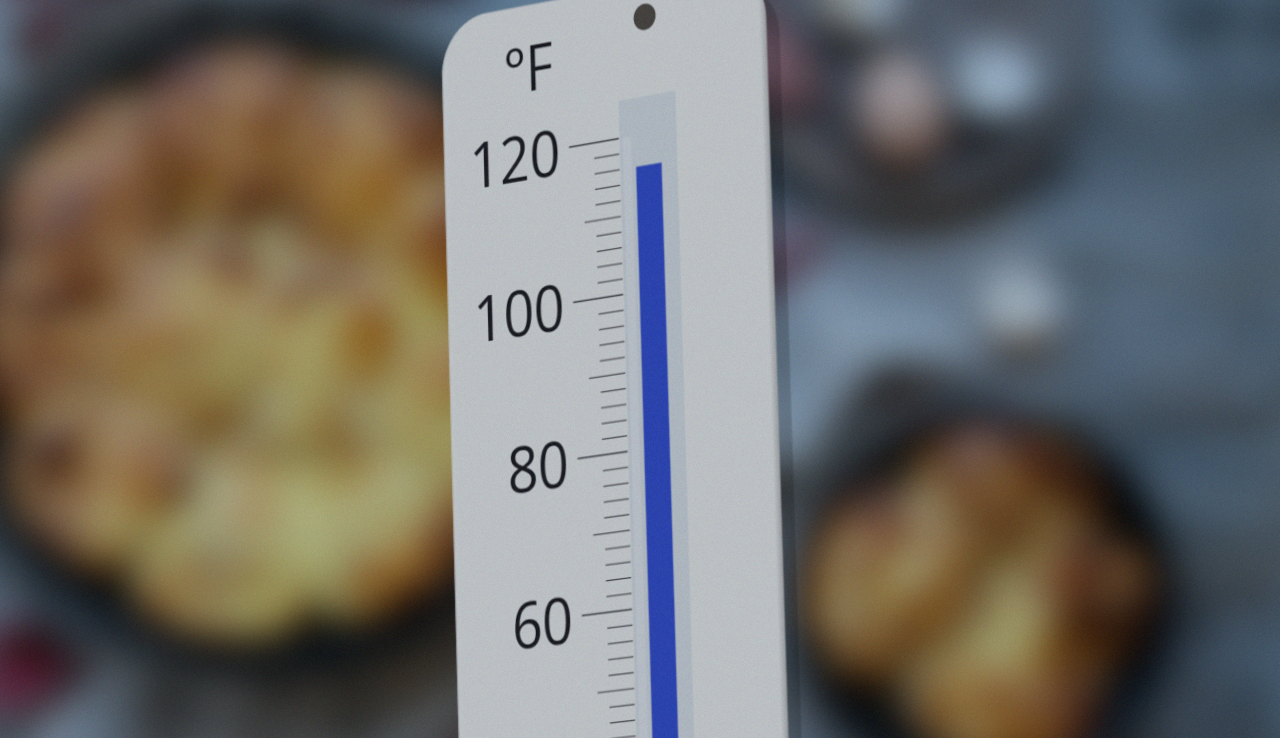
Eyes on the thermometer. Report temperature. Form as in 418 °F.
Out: 116 °F
